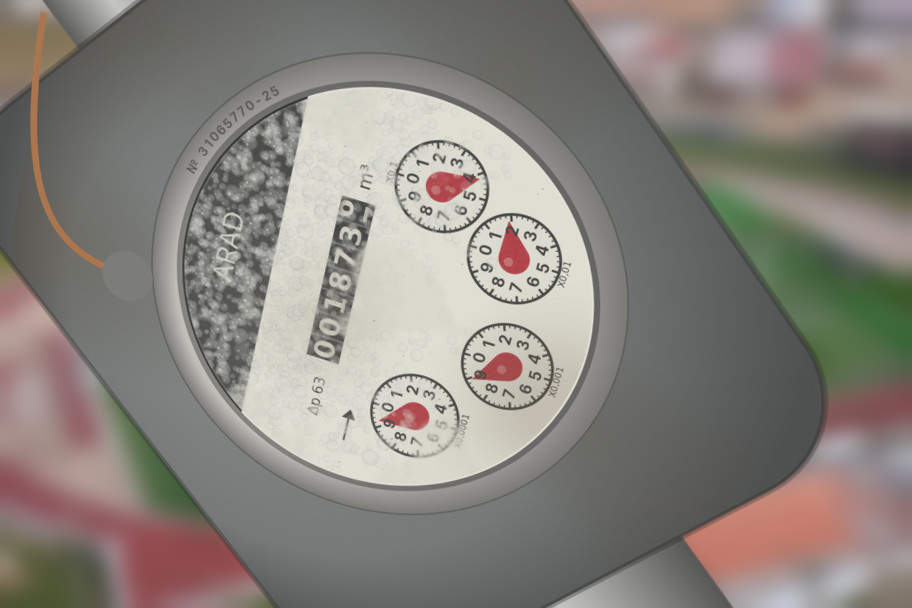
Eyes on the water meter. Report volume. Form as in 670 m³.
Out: 18736.4189 m³
